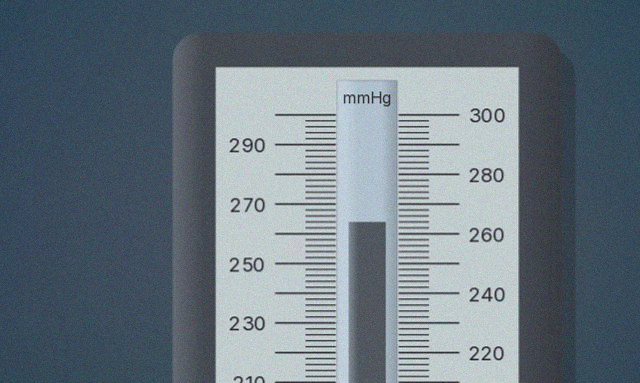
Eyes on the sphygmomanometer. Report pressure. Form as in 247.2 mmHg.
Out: 264 mmHg
